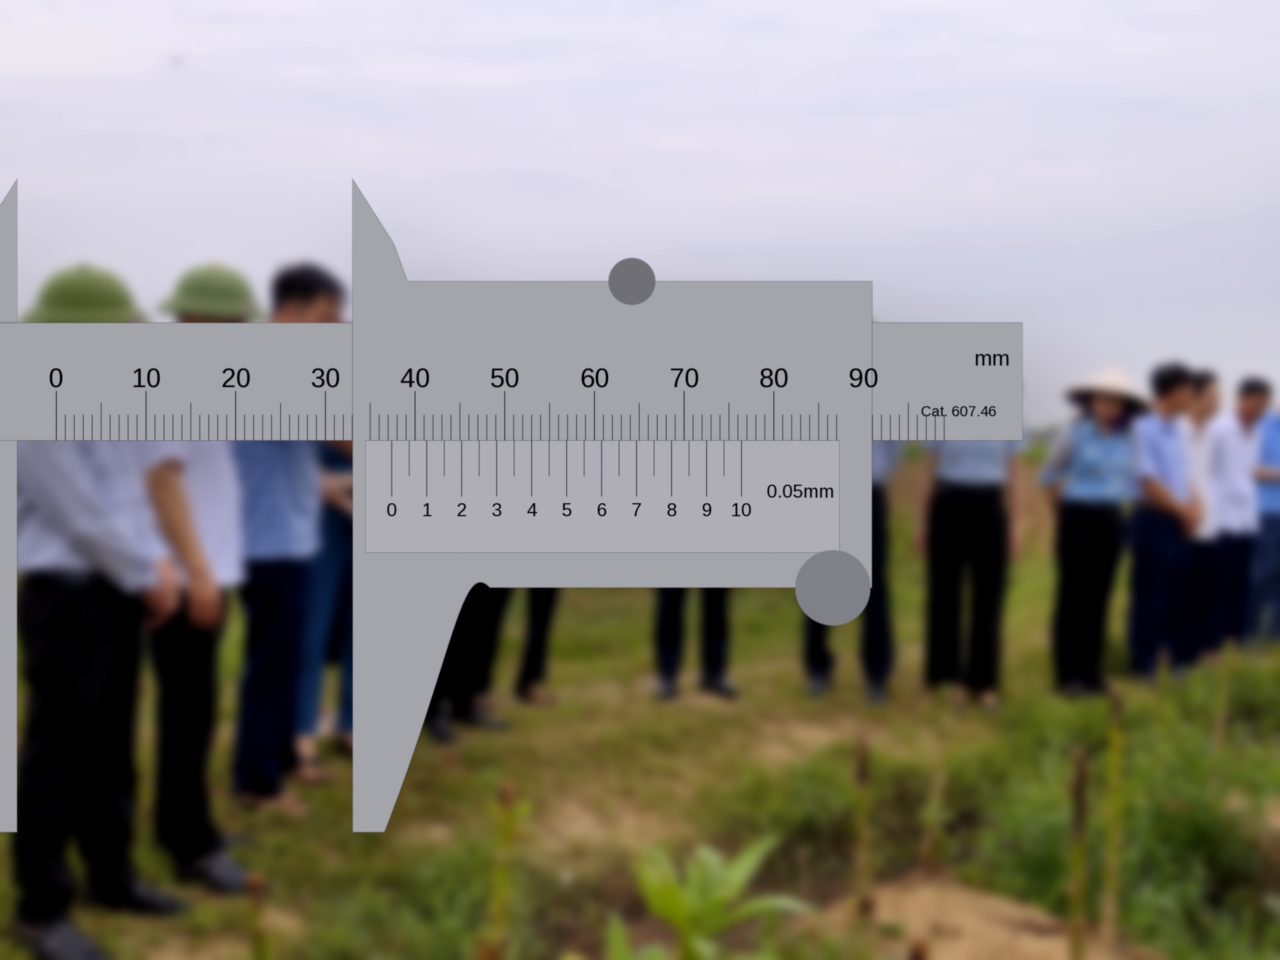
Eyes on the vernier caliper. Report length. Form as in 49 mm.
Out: 37.4 mm
